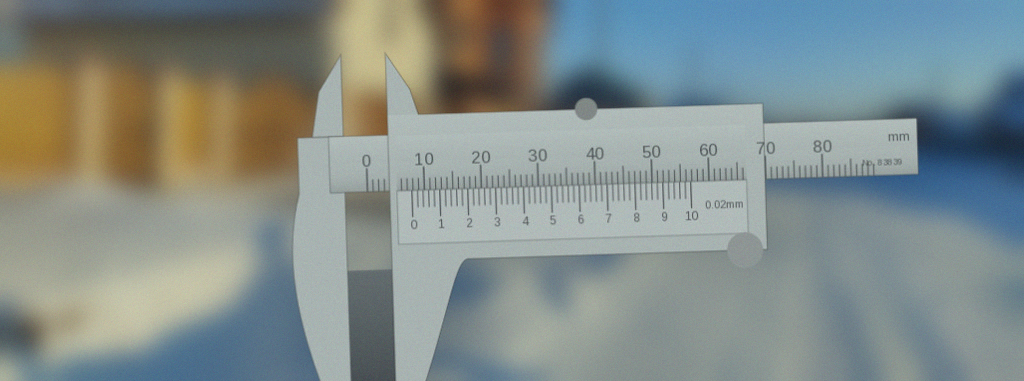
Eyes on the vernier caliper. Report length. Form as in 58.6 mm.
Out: 7.8 mm
